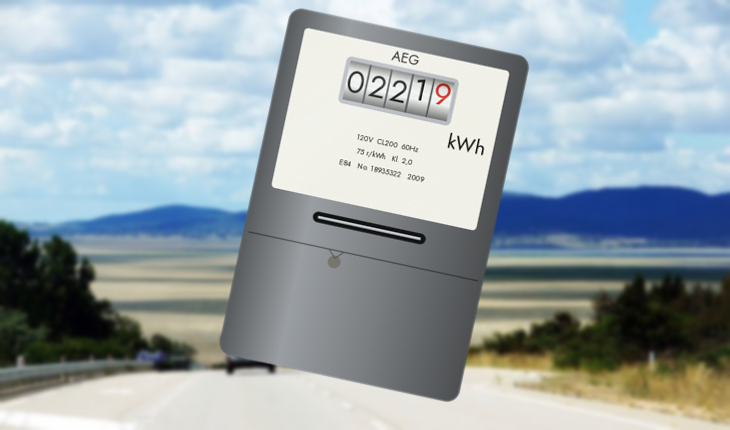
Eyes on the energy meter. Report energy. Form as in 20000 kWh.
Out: 221.9 kWh
